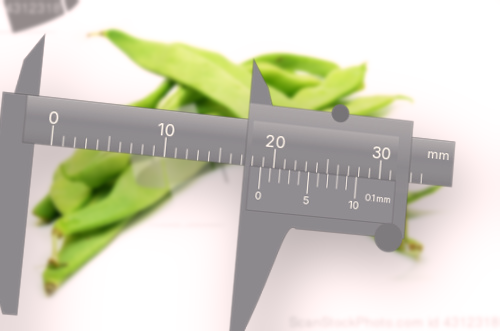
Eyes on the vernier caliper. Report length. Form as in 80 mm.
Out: 18.8 mm
